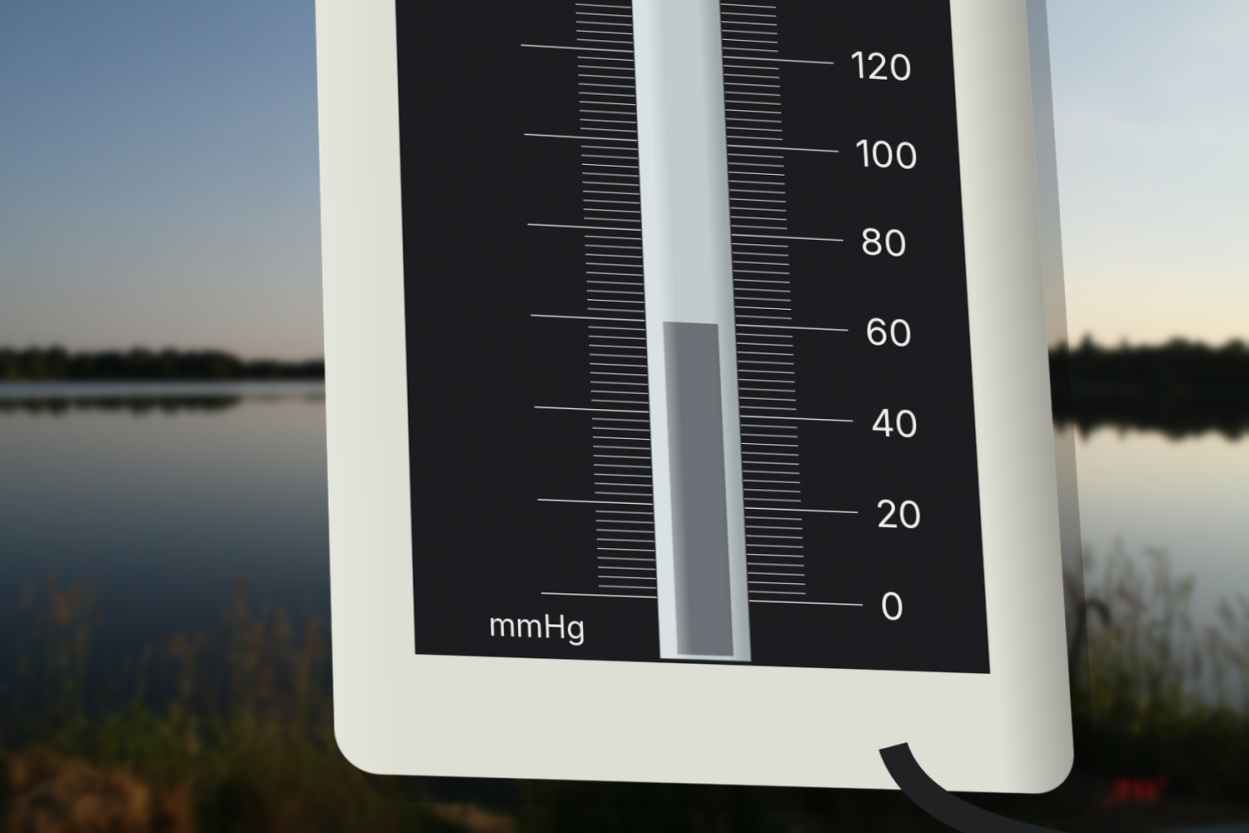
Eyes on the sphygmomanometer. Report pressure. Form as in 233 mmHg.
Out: 60 mmHg
